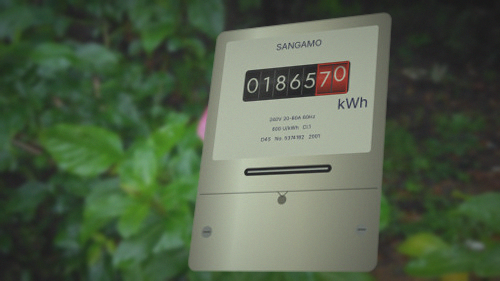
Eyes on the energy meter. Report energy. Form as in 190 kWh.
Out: 1865.70 kWh
